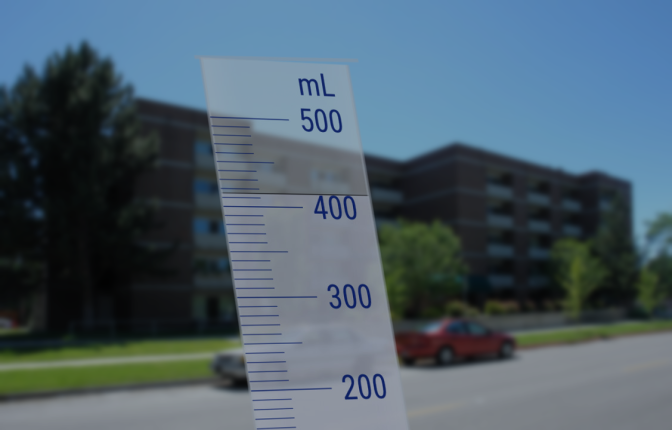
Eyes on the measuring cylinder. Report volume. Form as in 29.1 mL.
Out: 415 mL
